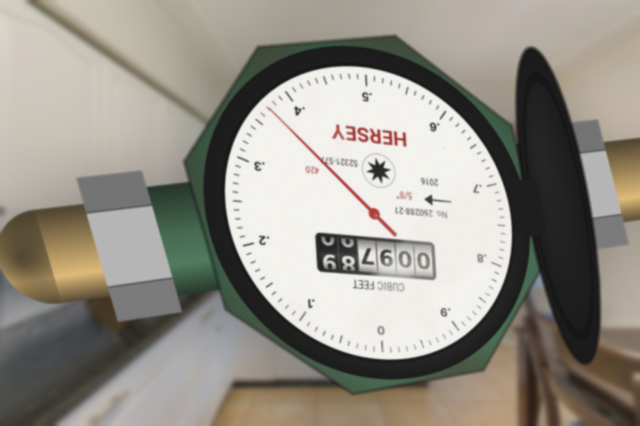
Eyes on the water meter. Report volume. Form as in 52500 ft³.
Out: 9789.37 ft³
